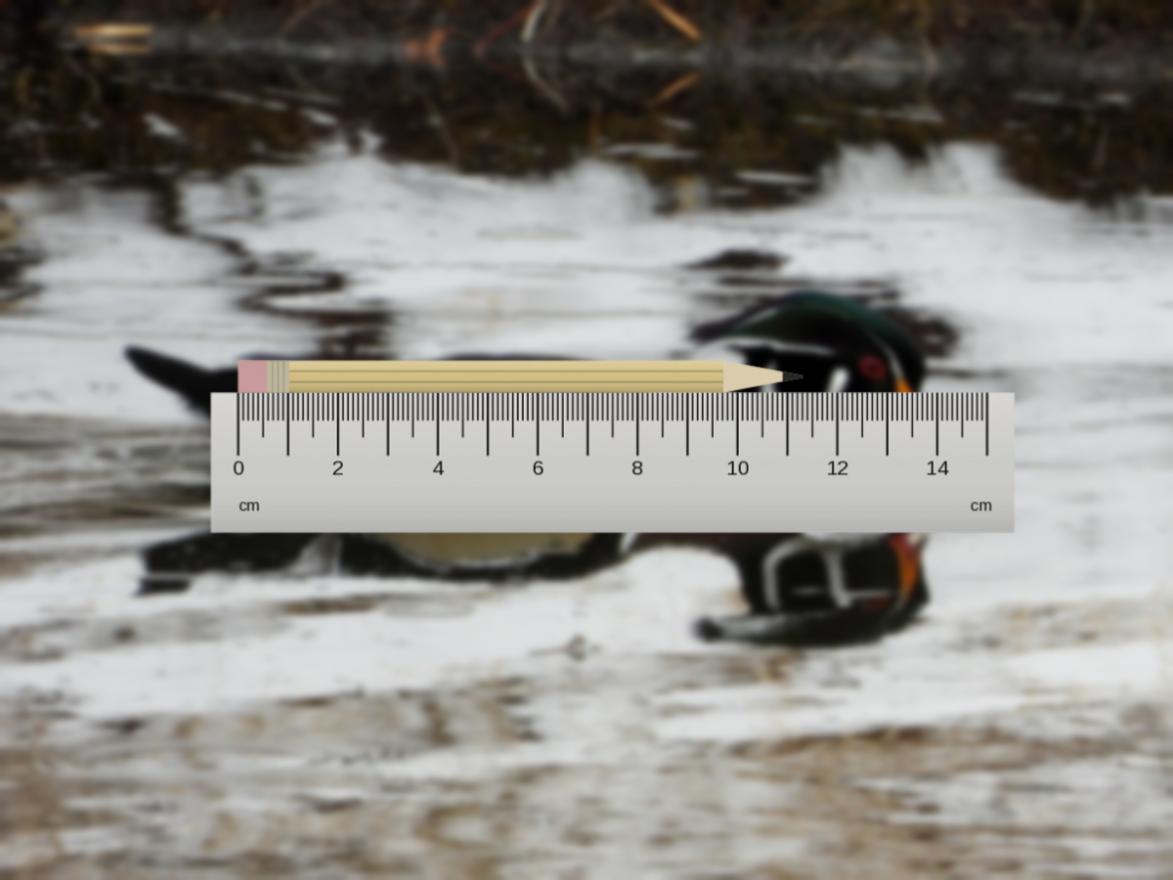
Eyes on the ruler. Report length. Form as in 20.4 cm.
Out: 11.3 cm
